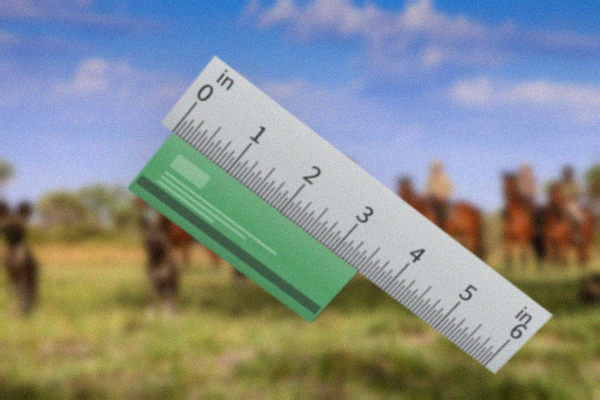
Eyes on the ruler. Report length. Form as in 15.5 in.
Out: 3.5 in
